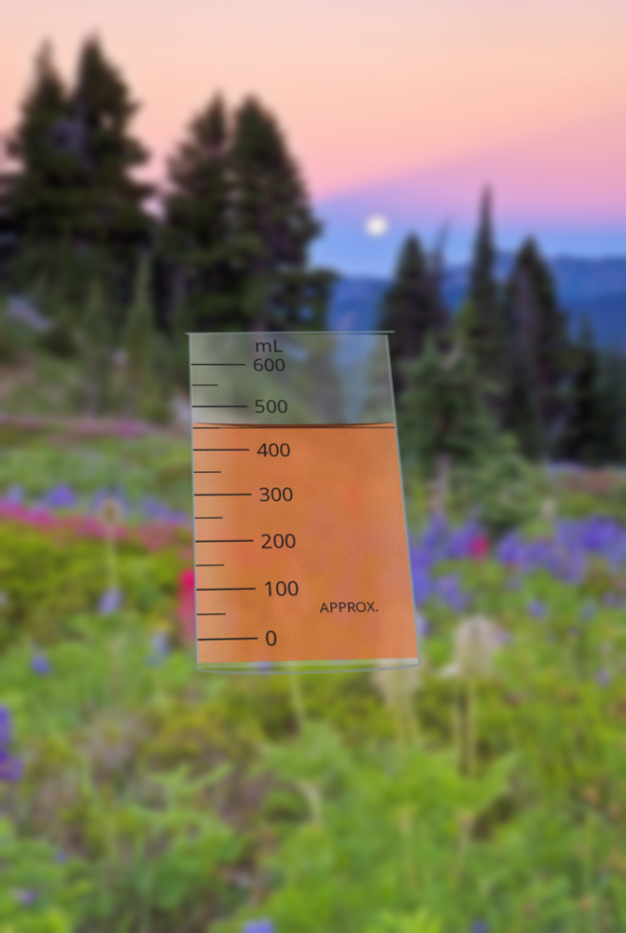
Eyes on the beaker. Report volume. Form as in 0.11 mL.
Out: 450 mL
